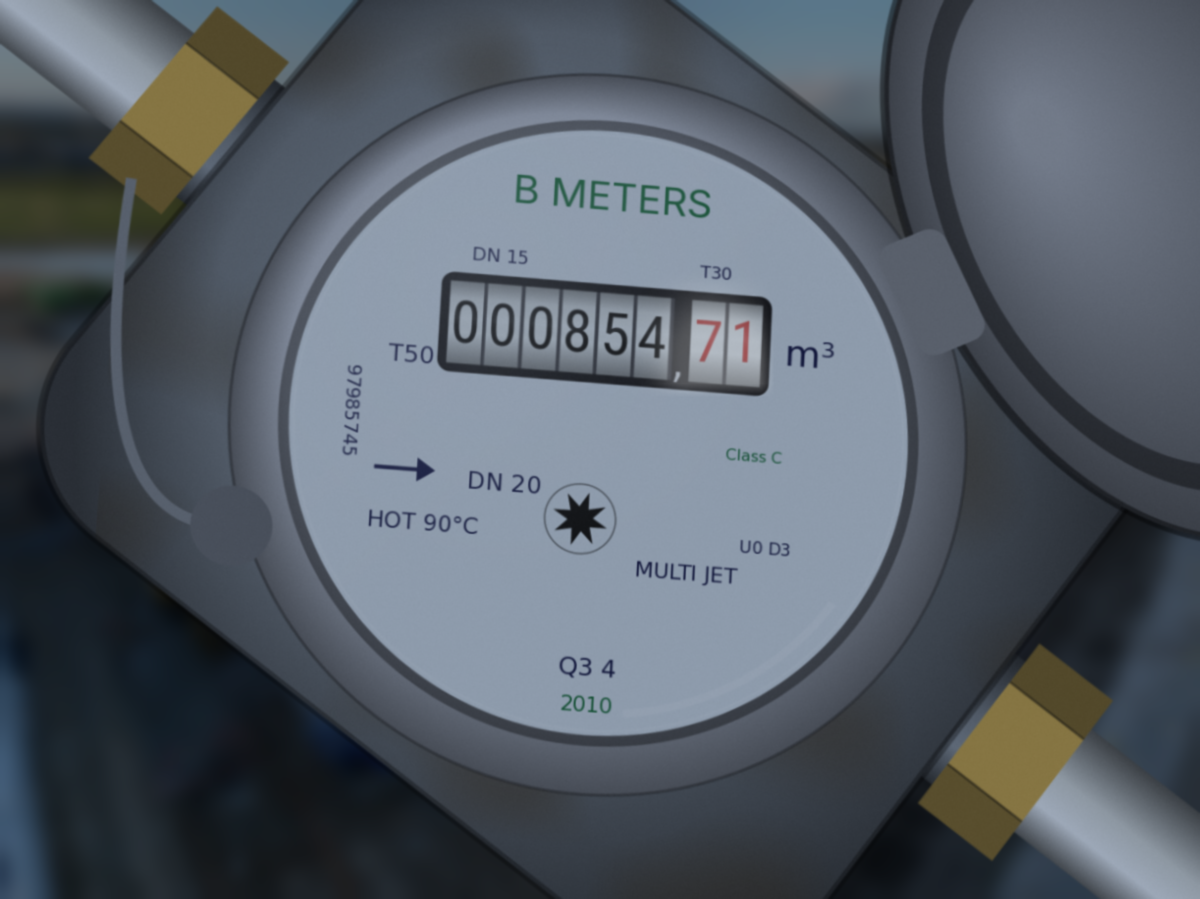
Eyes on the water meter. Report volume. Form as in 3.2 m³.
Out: 854.71 m³
